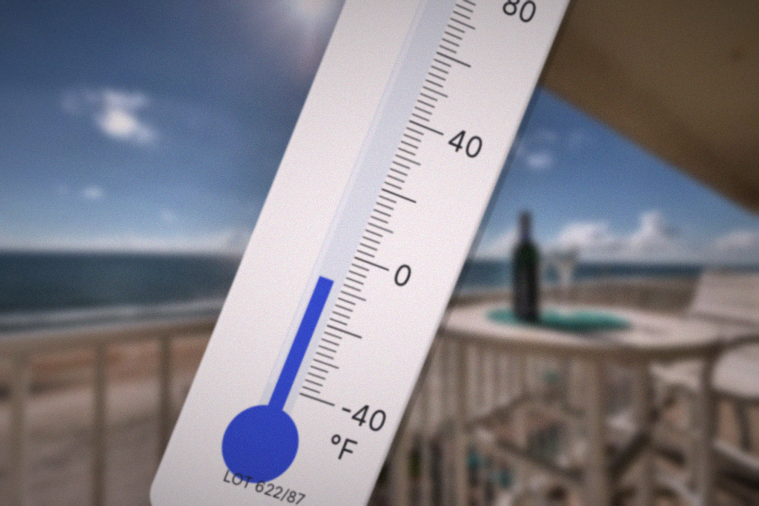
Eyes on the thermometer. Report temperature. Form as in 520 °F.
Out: -8 °F
